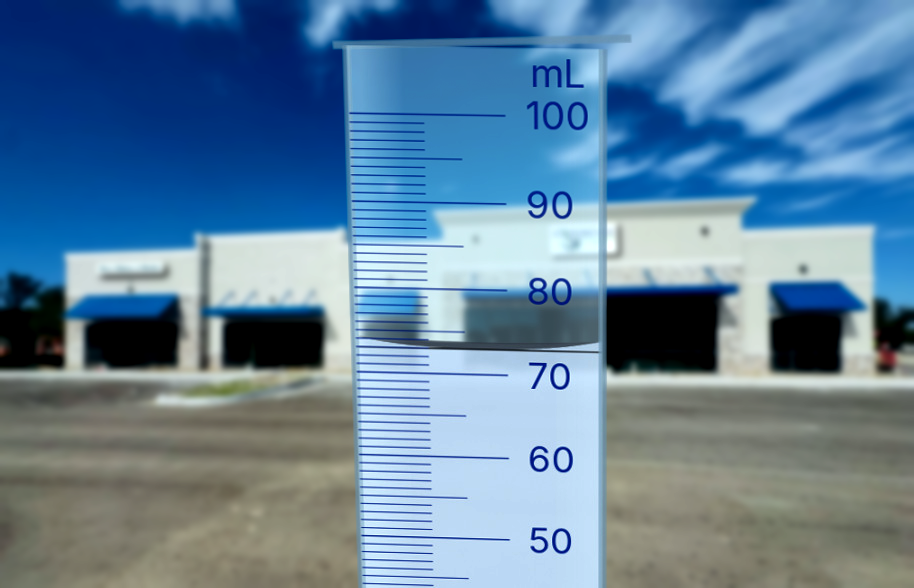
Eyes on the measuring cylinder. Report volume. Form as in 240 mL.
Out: 73 mL
